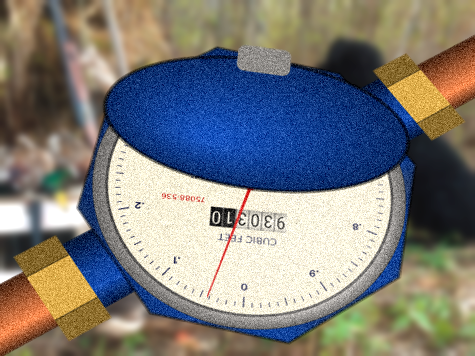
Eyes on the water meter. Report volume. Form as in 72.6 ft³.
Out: 930310.04 ft³
